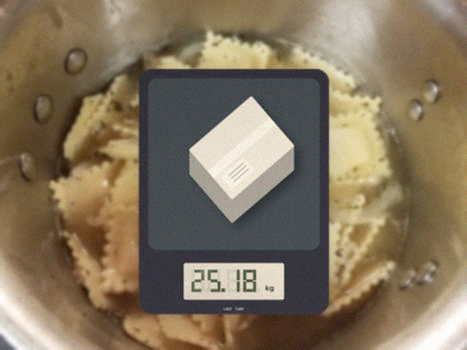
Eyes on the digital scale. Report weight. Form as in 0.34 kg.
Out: 25.18 kg
